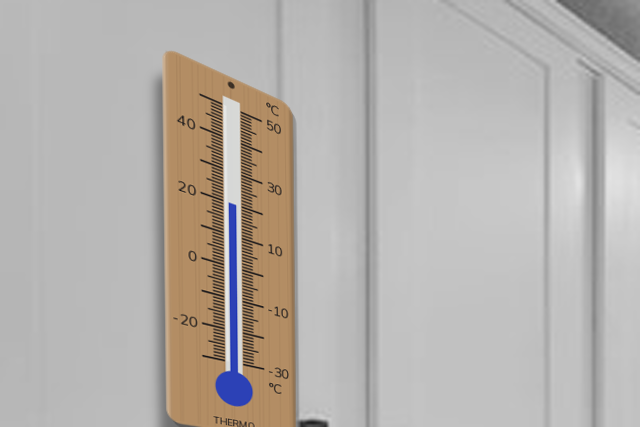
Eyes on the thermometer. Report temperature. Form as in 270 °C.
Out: 20 °C
